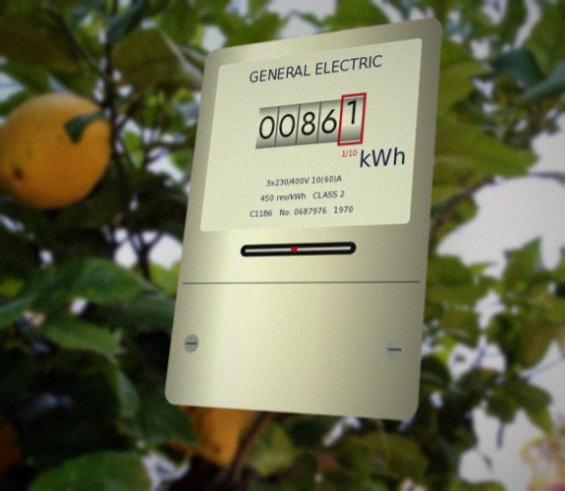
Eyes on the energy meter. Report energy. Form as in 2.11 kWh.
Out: 86.1 kWh
